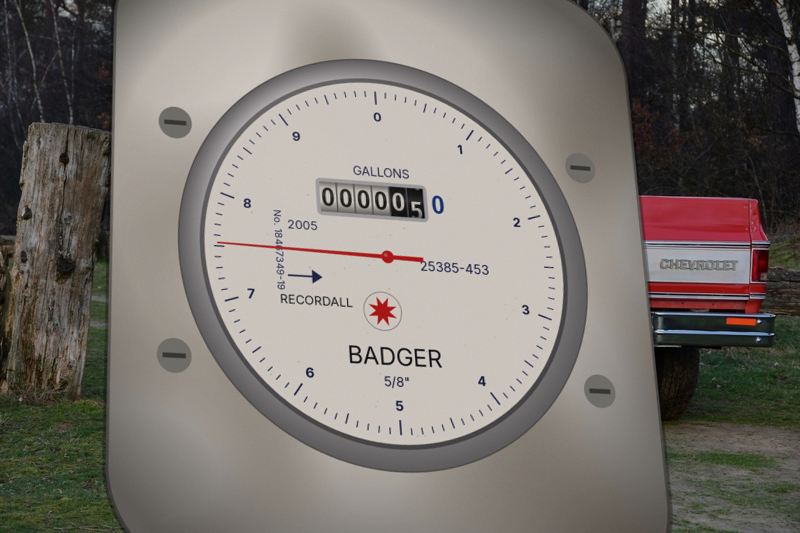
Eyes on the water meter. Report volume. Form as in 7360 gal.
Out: 47.5 gal
